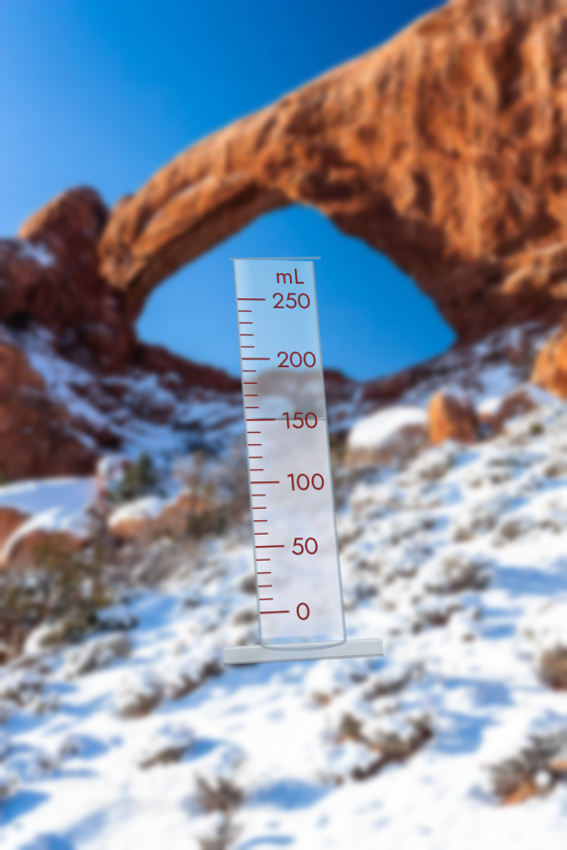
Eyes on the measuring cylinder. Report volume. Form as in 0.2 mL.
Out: 150 mL
